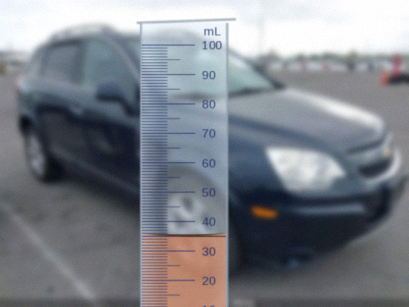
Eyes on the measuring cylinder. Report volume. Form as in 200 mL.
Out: 35 mL
